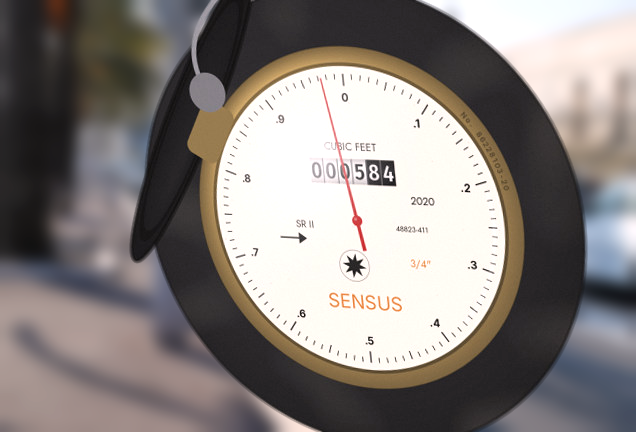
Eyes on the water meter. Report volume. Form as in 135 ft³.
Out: 583.97 ft³
